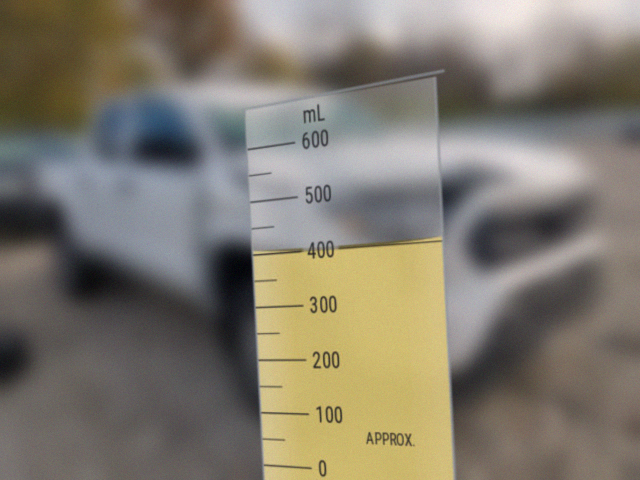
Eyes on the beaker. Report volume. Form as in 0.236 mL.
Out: 400 mL
